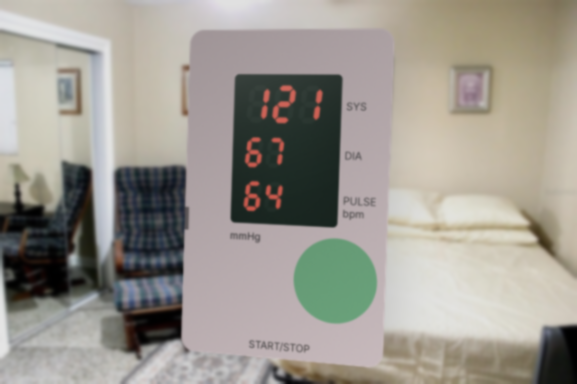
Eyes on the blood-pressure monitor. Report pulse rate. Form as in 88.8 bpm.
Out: 64 bpm
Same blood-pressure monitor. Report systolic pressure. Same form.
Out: 121 mmHg
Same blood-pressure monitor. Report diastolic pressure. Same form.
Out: 67 mmHg
